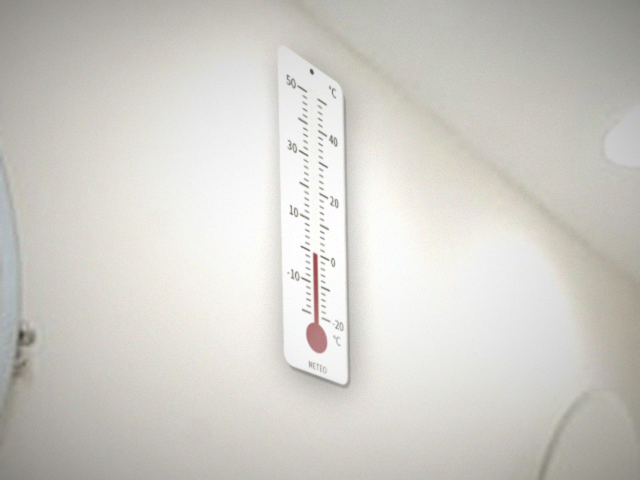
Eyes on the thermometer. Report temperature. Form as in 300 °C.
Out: 0 °C
